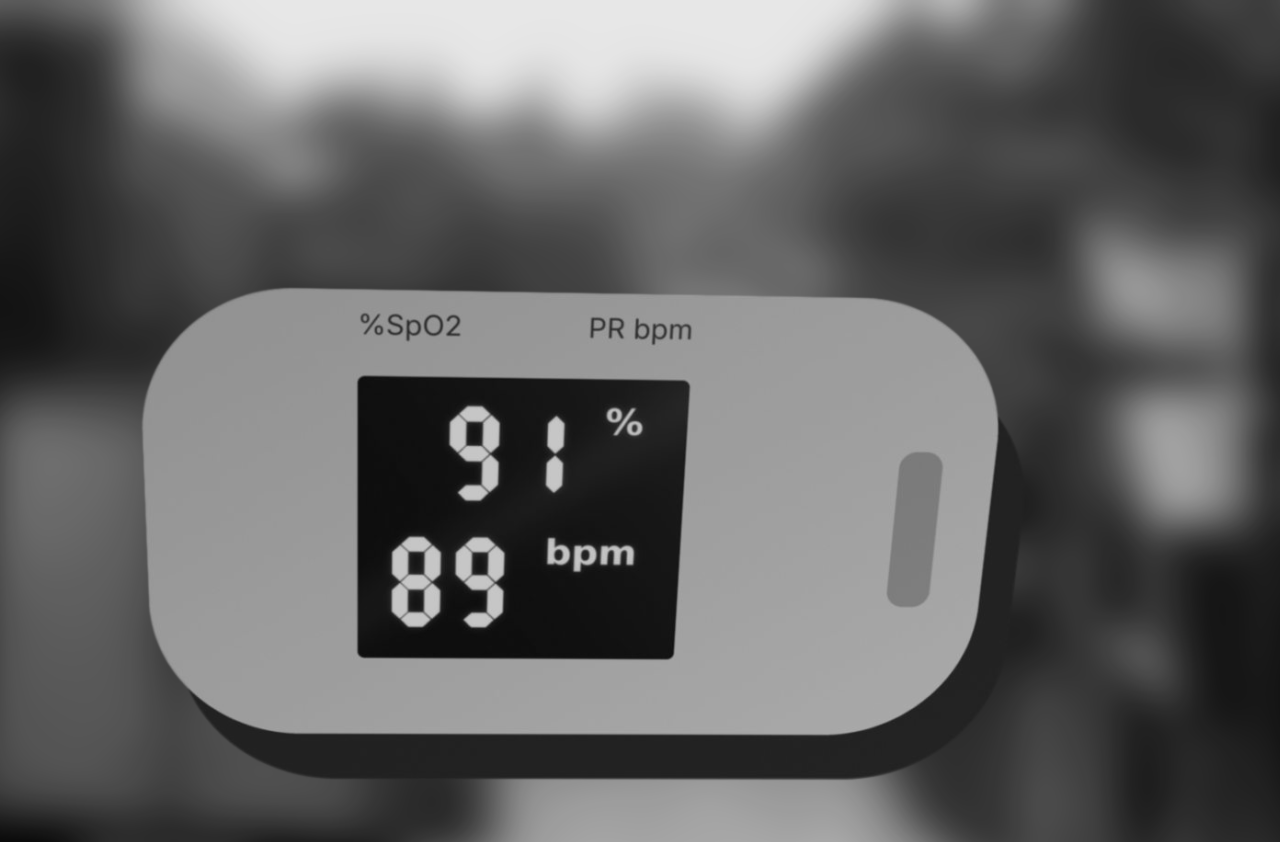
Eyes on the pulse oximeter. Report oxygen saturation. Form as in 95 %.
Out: 91 %
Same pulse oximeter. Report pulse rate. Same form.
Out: 89 bpm
